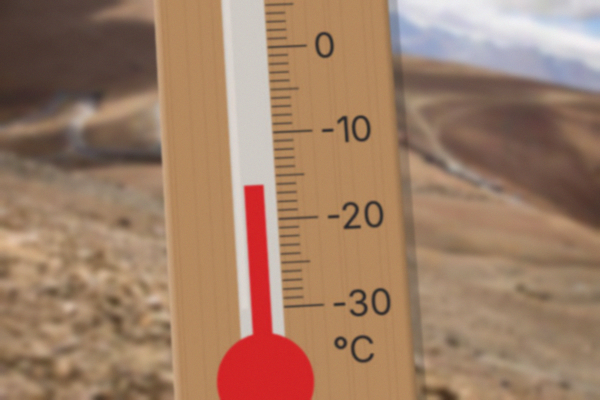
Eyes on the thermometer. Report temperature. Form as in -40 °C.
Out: -16 °C
